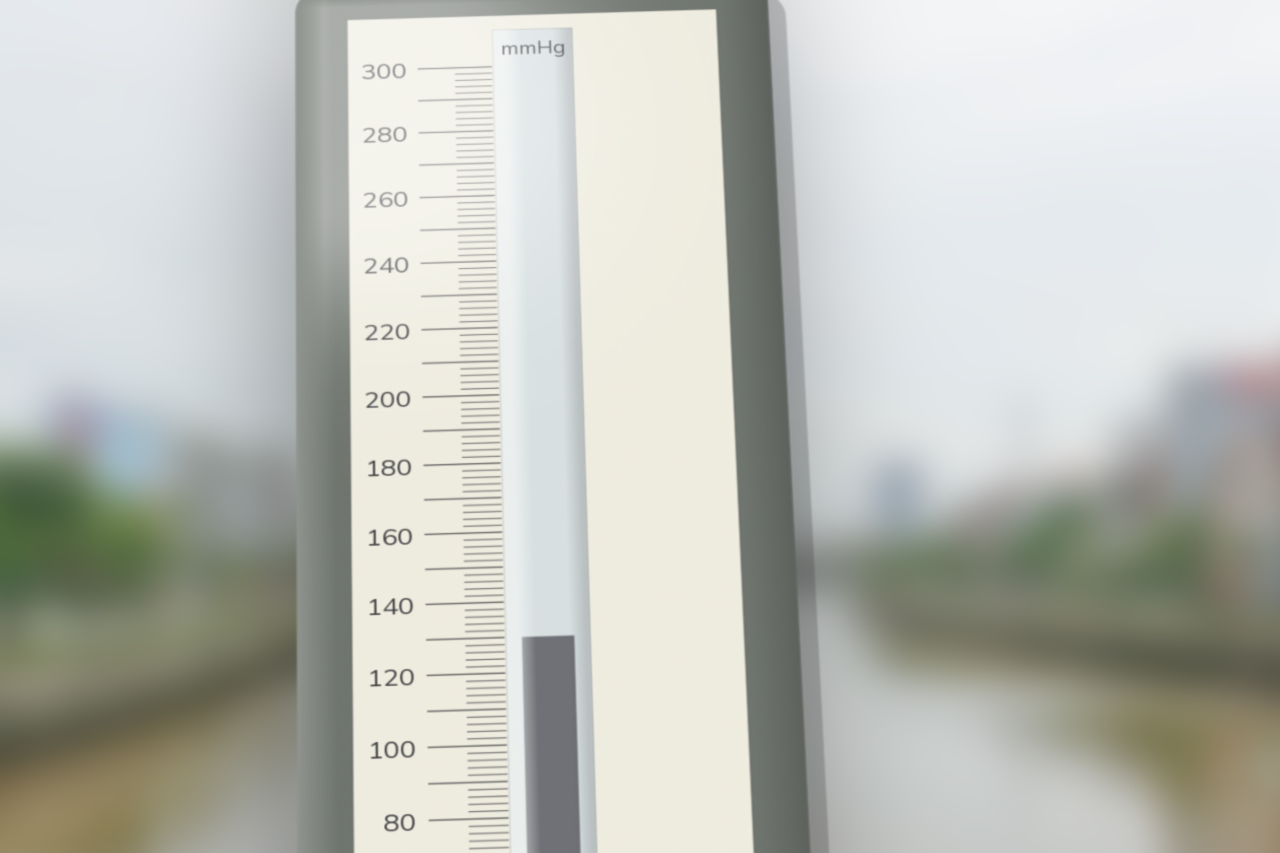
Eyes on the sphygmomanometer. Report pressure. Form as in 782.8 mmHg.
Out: 130 mmHg
